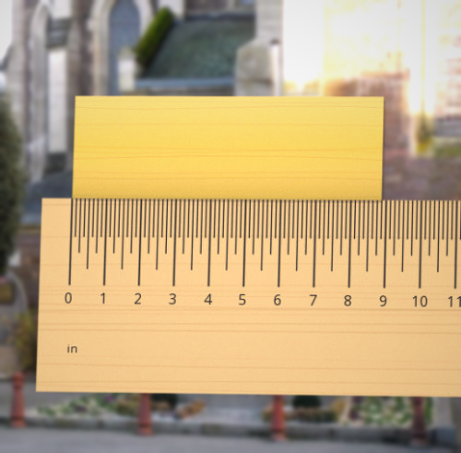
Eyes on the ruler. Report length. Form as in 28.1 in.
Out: 8.875 in
